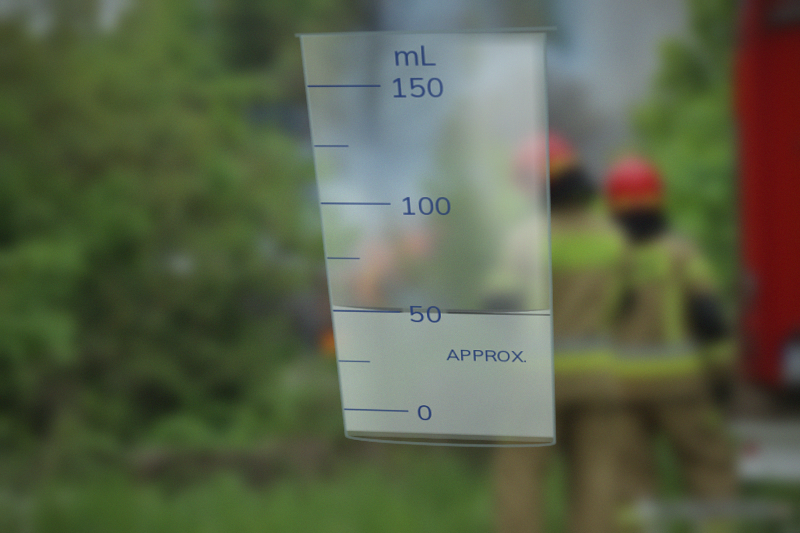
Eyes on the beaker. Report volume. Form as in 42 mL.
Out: 50 mL
